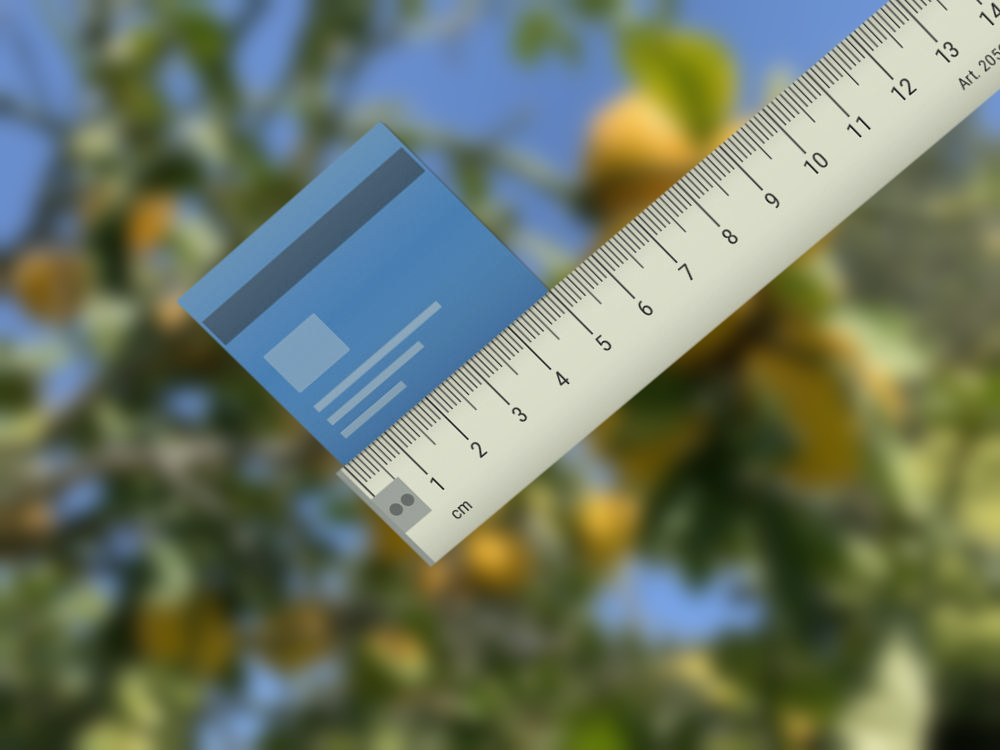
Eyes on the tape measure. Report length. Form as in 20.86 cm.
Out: 5 cm
